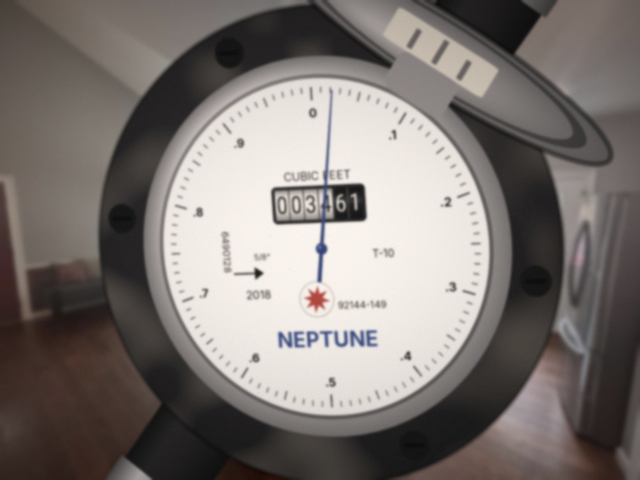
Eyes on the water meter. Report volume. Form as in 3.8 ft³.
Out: 3461.02 ft³
